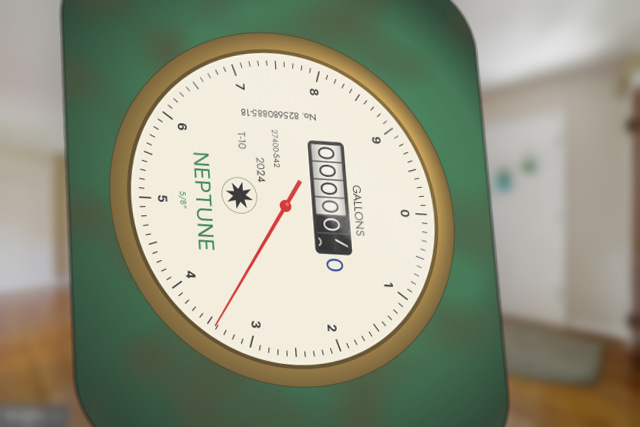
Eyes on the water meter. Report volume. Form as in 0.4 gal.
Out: 73.4 gal
